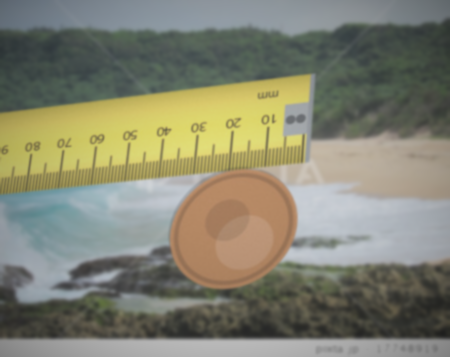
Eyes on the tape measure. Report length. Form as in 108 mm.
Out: 35 mm
